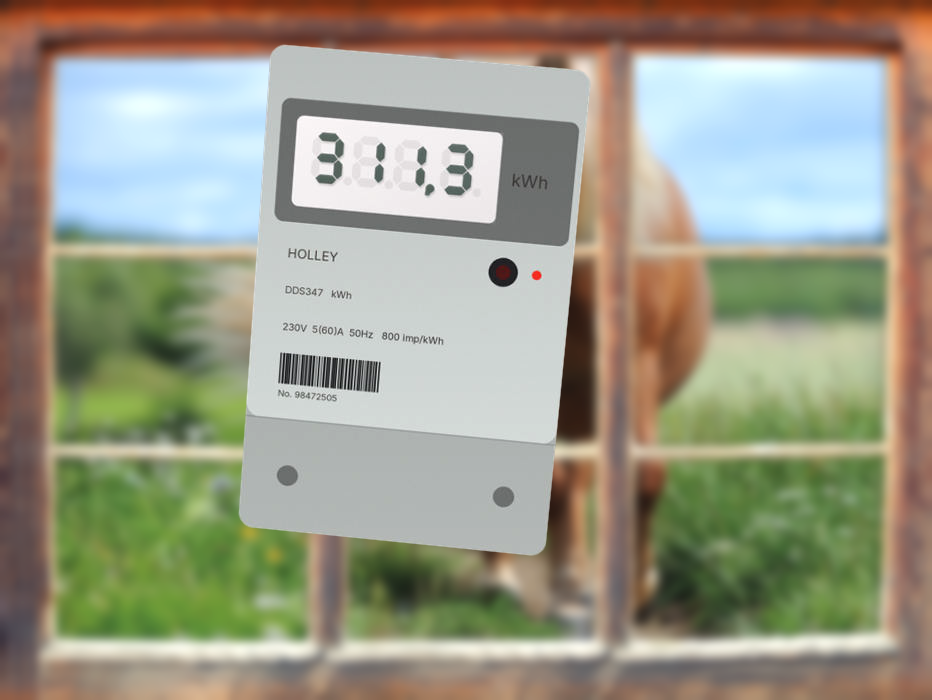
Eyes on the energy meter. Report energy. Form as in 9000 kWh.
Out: 311.3 kWh
